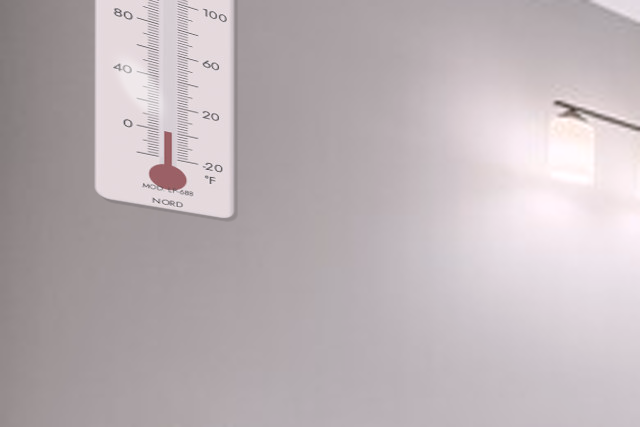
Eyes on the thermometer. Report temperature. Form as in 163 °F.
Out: 0 °F
